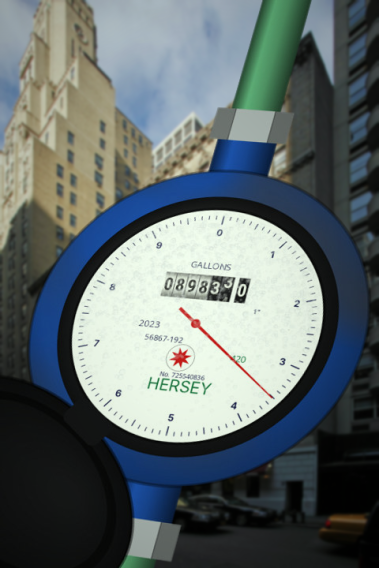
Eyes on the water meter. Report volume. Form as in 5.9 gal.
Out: 898333.5 gal
